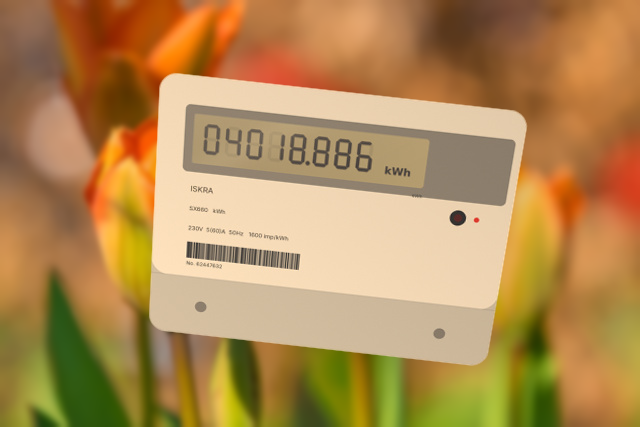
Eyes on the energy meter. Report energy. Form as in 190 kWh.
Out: 4018.886 kWh
